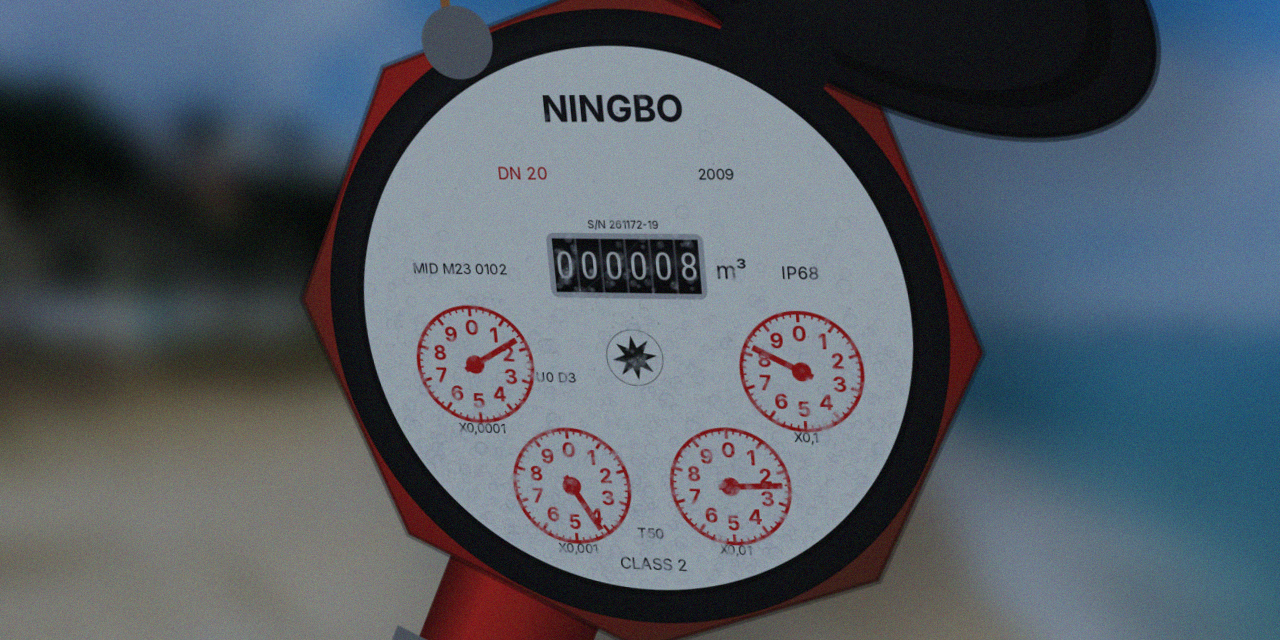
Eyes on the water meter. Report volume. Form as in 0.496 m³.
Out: 8.8241 m³
